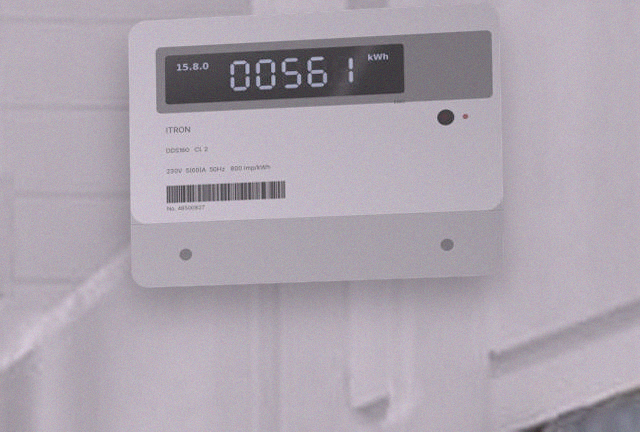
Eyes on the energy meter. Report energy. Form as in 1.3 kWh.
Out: 561 kWh
